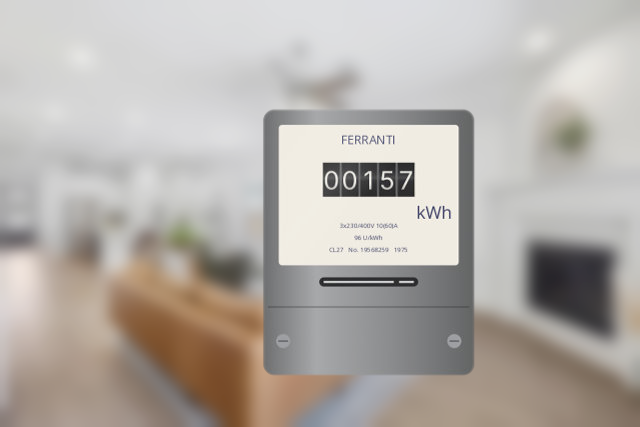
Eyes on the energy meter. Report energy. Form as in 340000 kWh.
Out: 157 kWh
